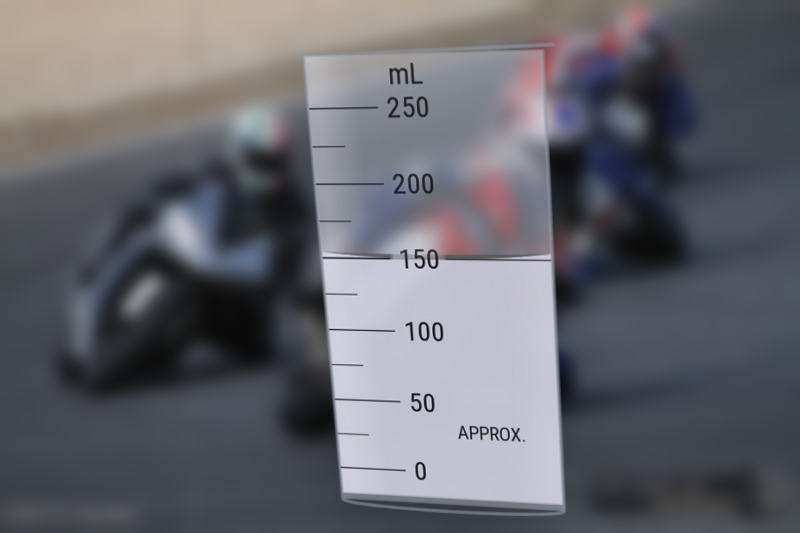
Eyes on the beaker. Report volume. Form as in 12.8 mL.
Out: 150 mL
